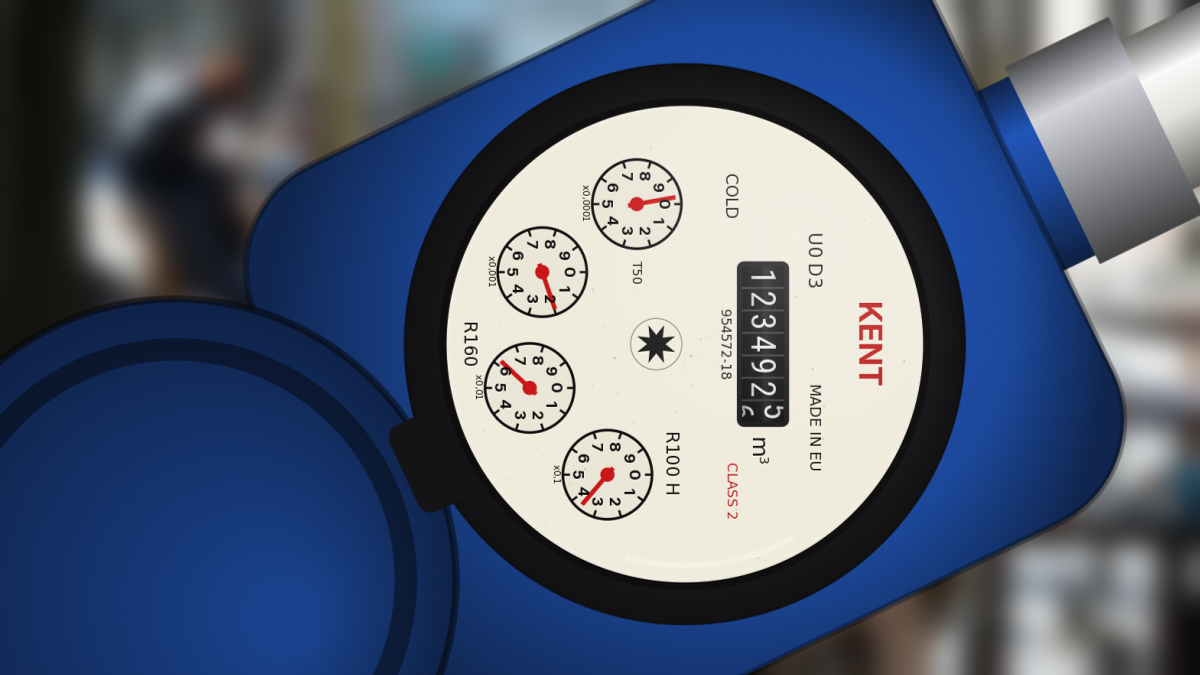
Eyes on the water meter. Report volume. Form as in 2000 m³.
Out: 1234925.3619 m³
